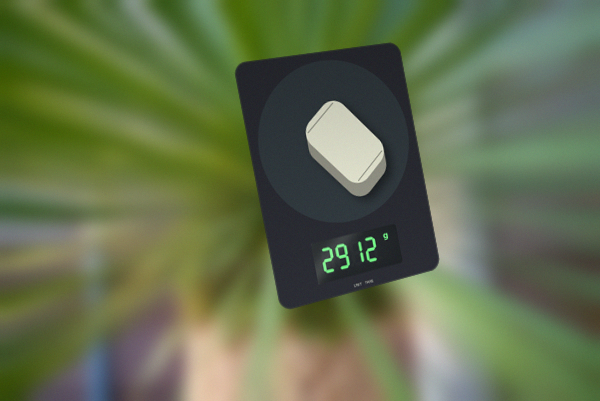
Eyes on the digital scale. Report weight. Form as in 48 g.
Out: 2912 g
